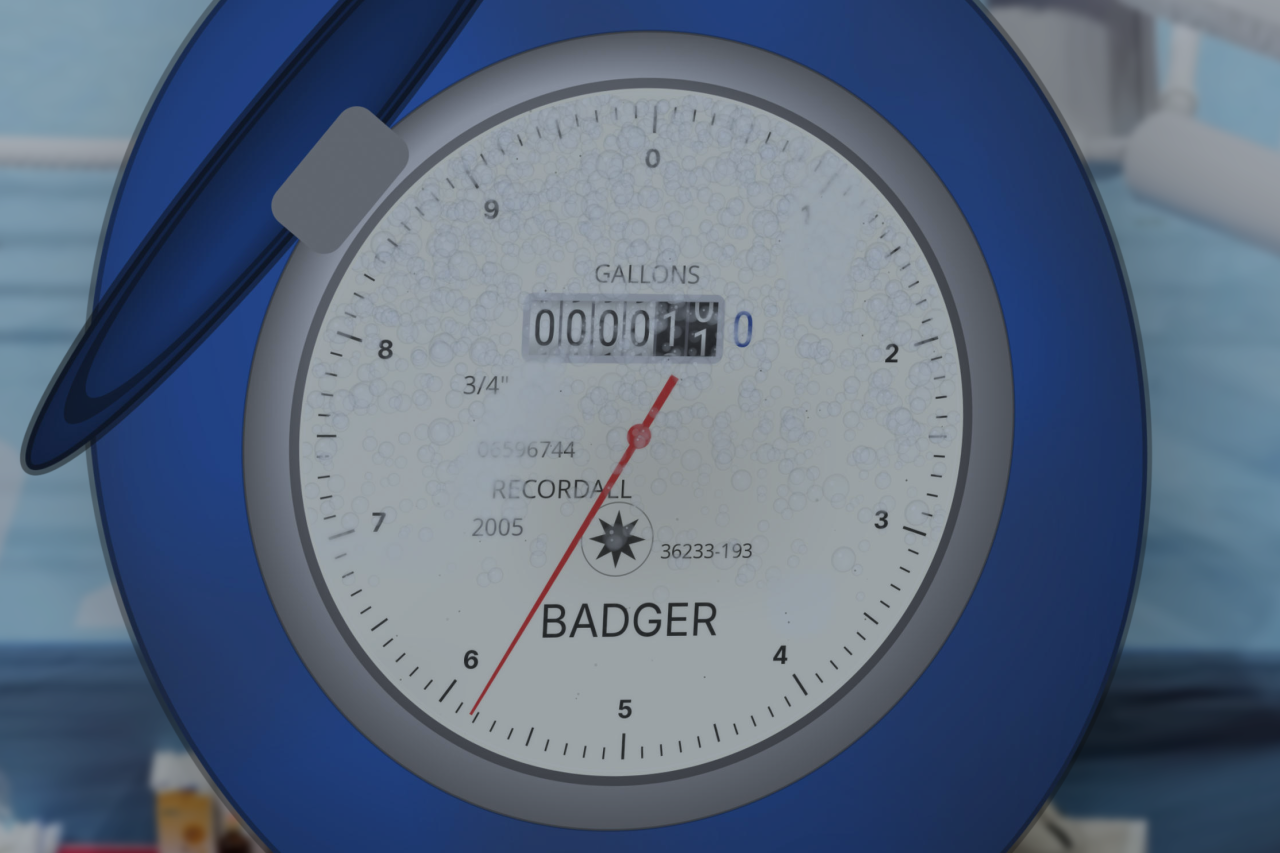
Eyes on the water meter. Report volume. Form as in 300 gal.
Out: 105.8 gal
